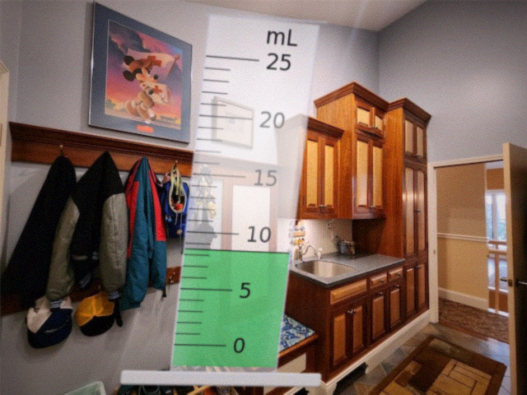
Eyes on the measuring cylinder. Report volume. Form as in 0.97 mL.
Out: 8.5 mL
